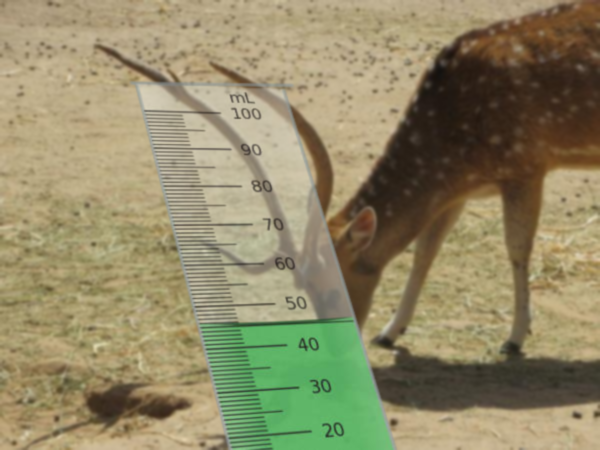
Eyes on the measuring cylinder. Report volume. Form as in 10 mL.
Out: 45 mL
